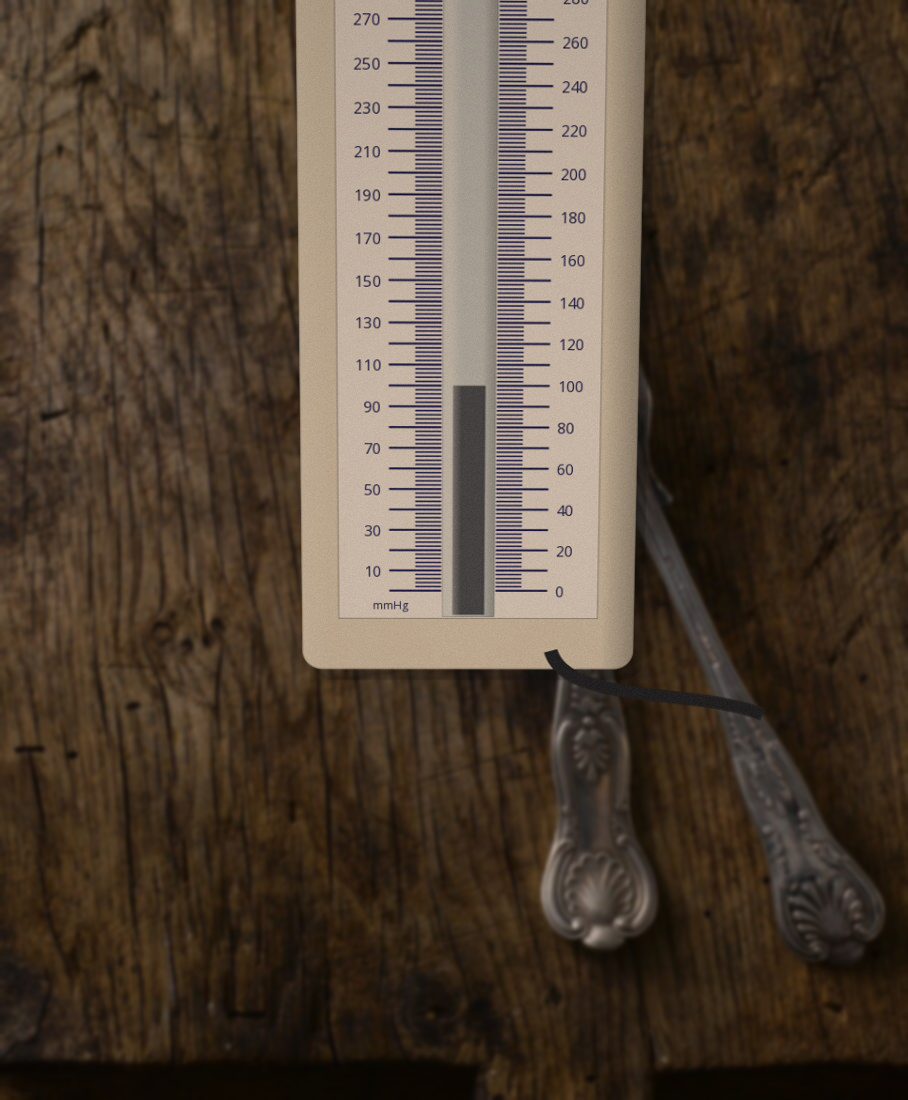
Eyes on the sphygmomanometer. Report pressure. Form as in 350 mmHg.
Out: 100 mmHg
